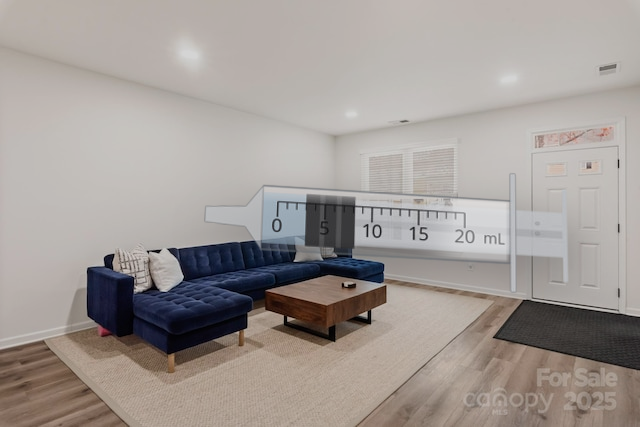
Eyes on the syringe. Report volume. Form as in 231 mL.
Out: 3 mL
